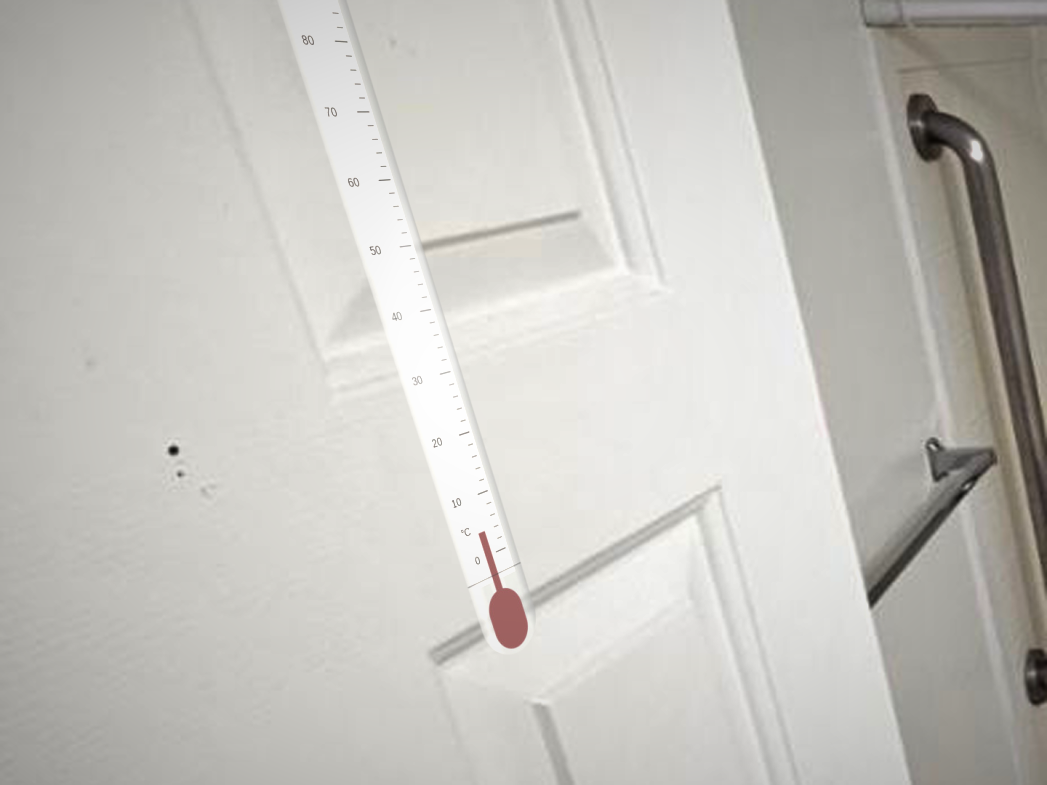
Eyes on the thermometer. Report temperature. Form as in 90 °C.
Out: 4 °C
